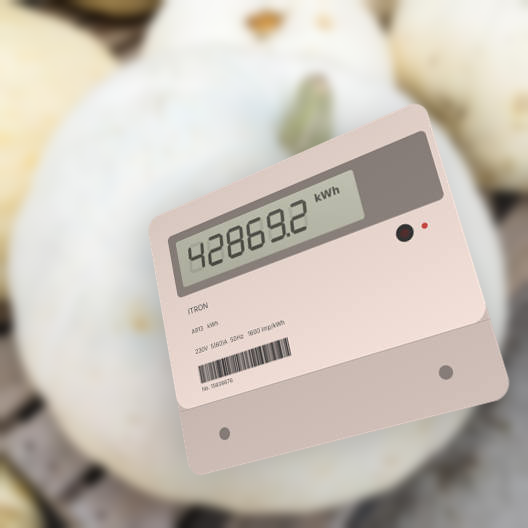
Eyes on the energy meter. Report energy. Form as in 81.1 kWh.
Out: 42869.2 kWh
